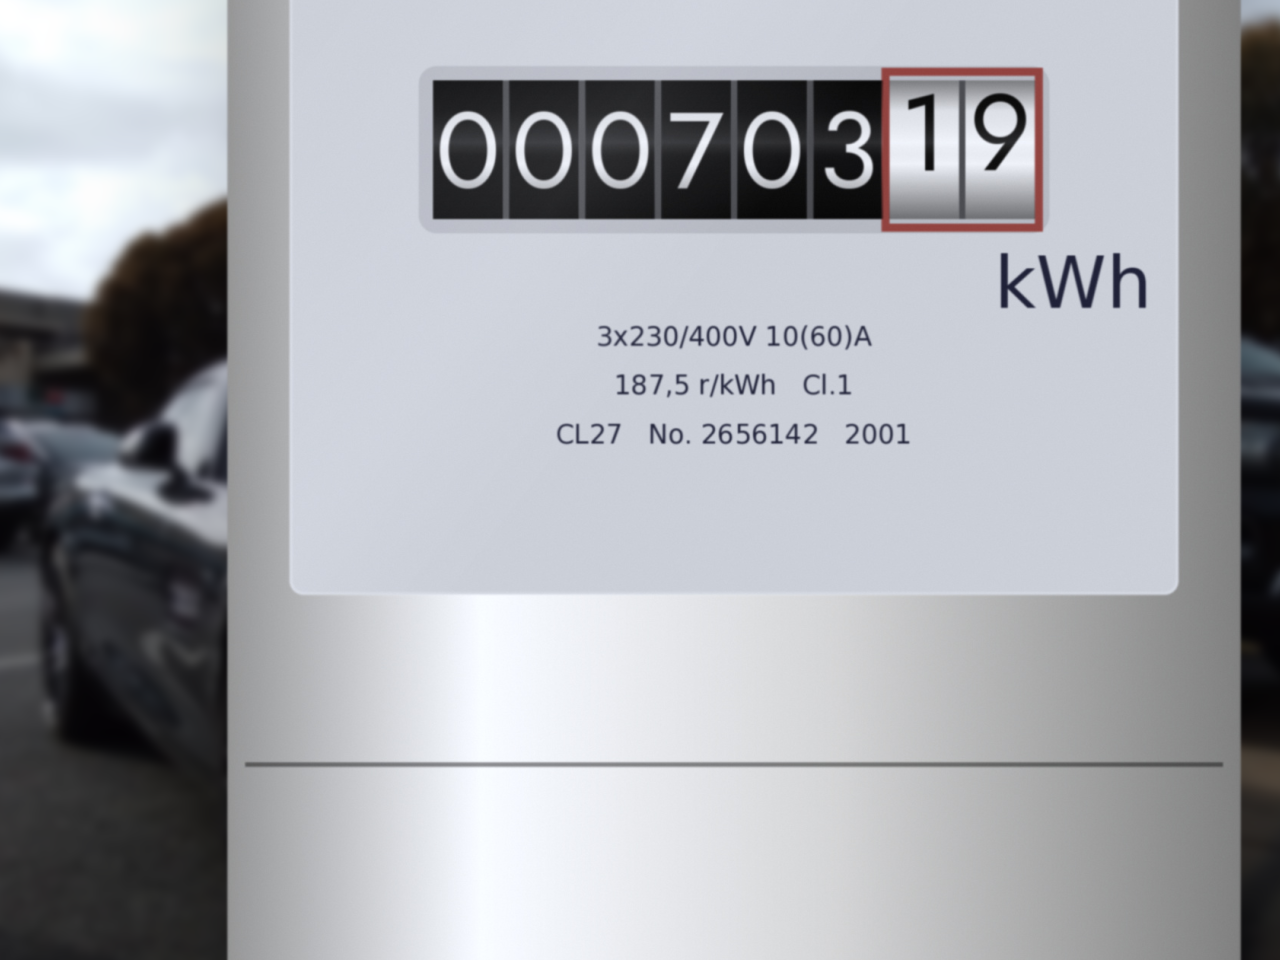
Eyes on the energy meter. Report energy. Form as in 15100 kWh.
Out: 703.19 kWh
